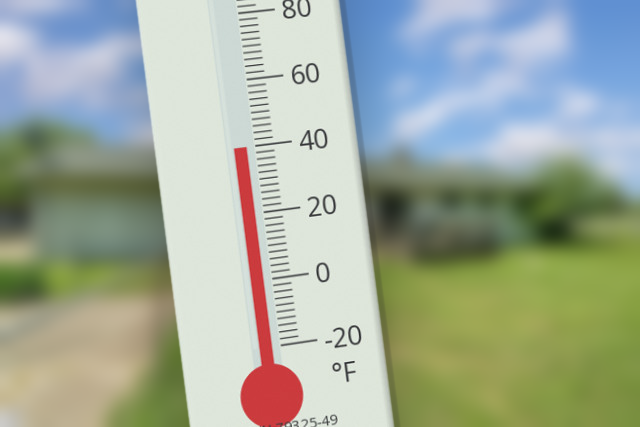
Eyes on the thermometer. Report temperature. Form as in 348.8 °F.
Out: 40 °F
